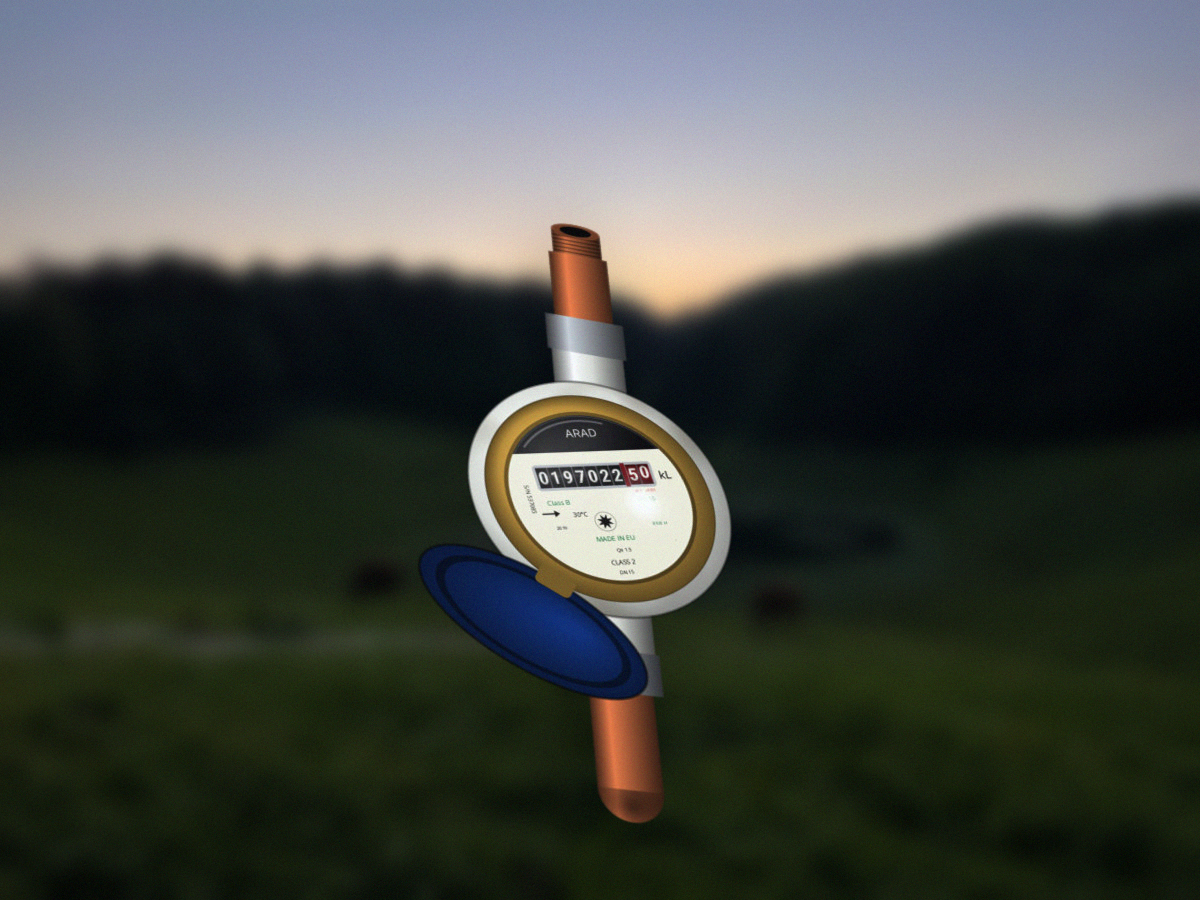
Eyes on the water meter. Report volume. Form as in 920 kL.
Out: 197022.50 kL
